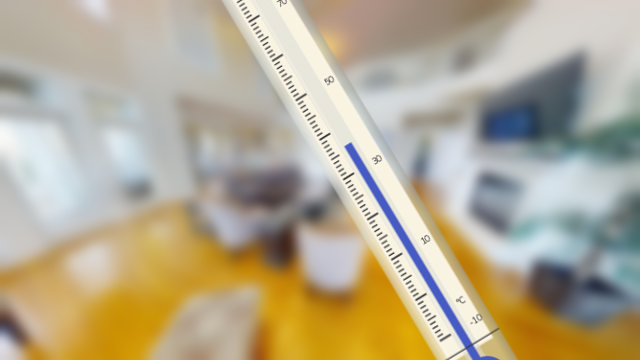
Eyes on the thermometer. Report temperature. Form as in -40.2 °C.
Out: 36 °C
